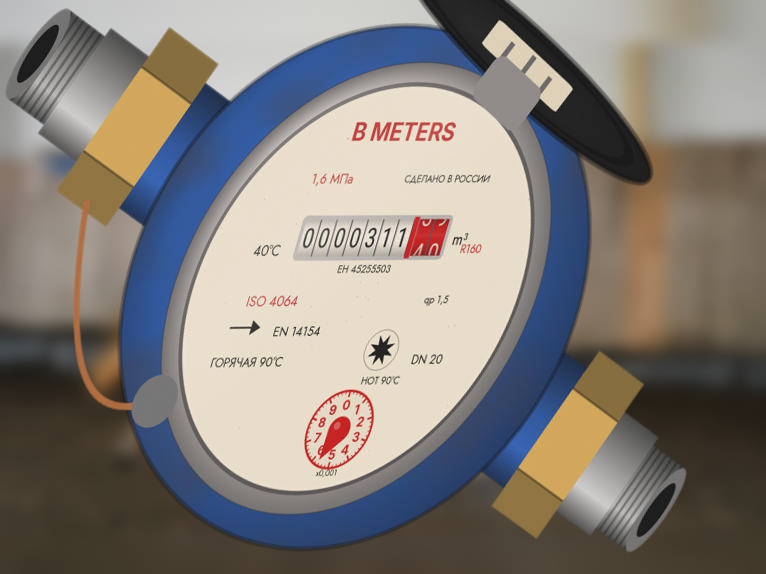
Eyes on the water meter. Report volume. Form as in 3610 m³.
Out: 311.395 m³
